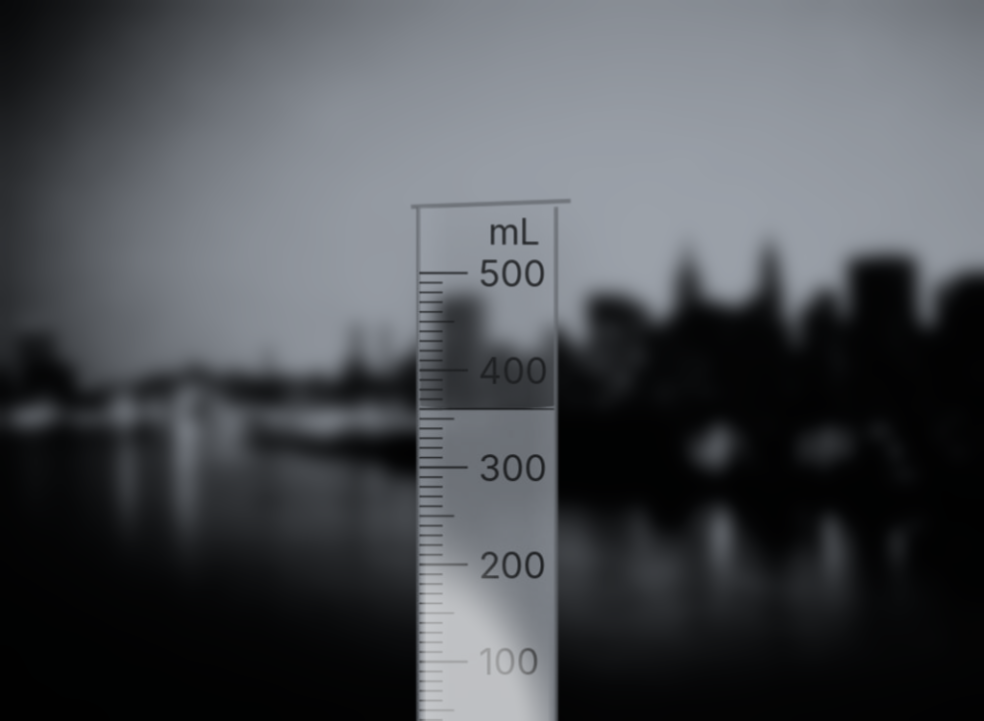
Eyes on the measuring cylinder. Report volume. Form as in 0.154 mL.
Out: 360 mL
